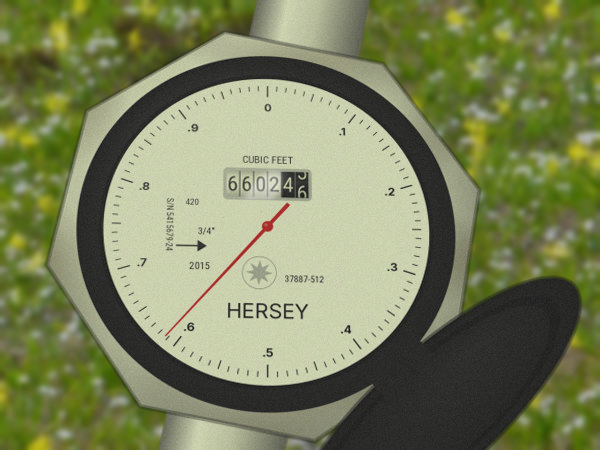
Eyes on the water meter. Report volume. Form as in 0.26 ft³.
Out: 660245.61 ft³
